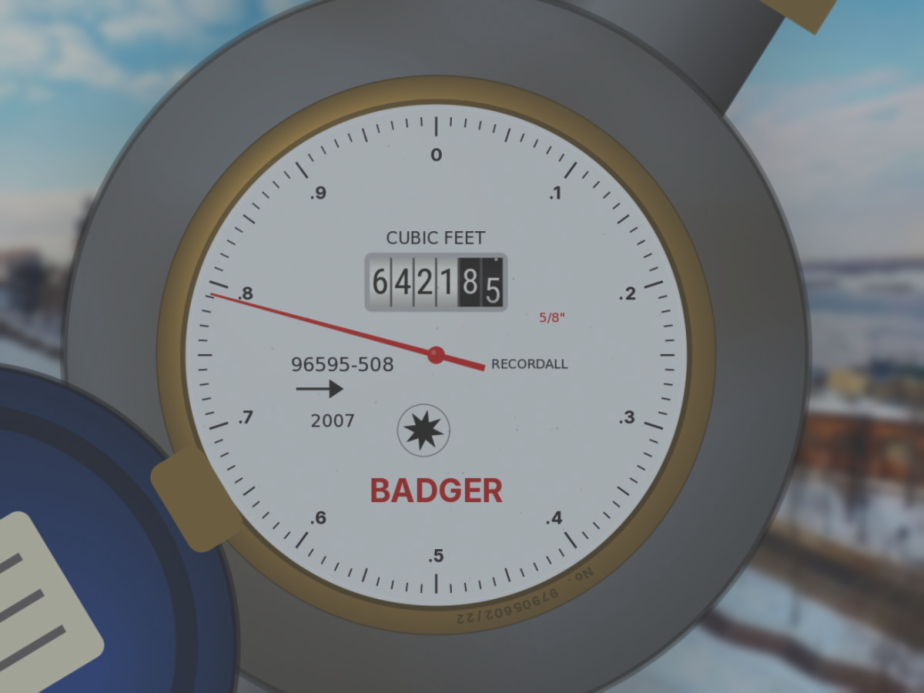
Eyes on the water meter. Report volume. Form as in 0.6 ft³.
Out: 642184.79 ft³
